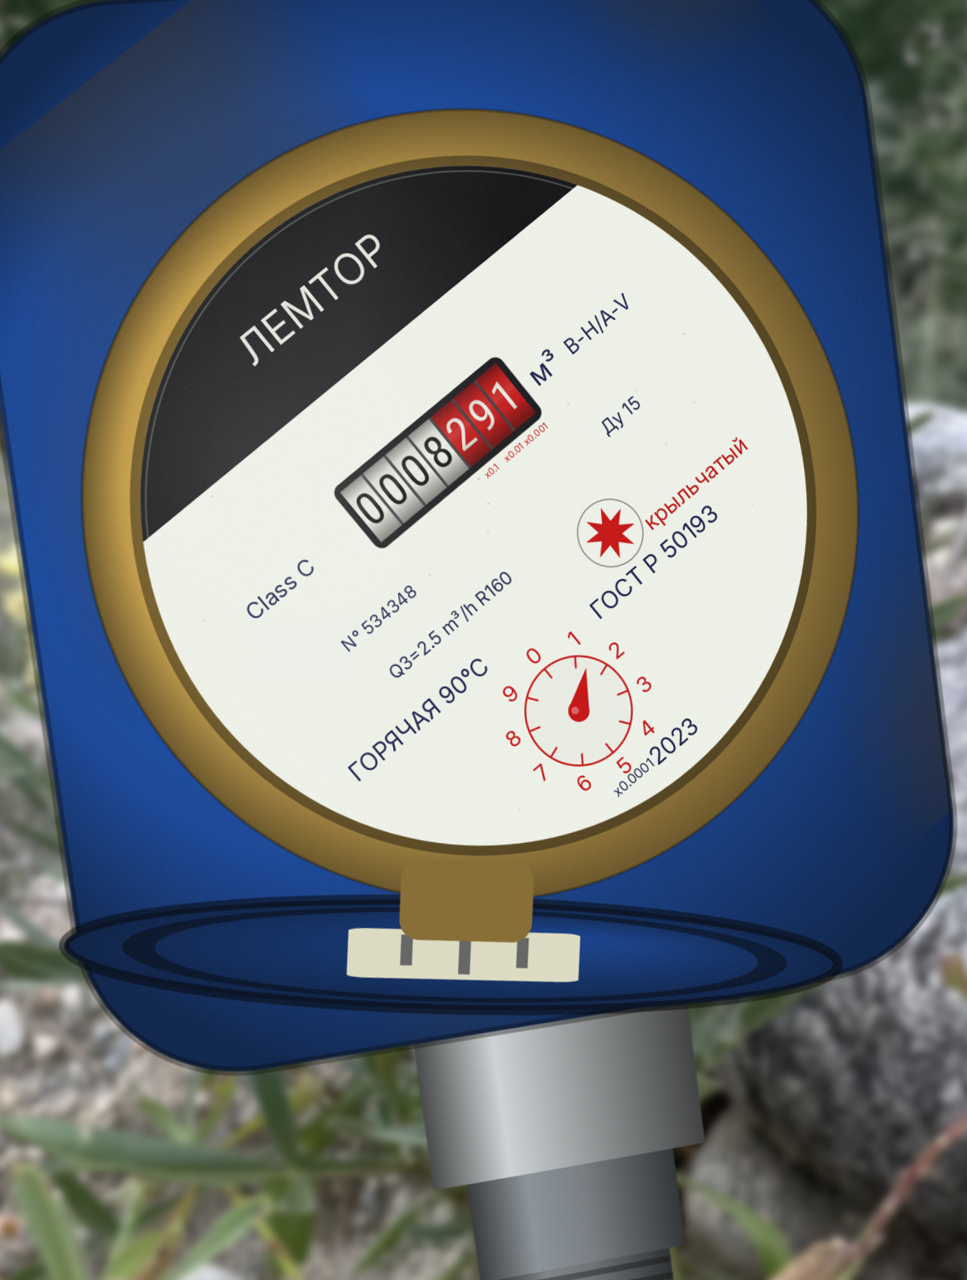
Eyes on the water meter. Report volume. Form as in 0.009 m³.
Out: 8.2911 m³
